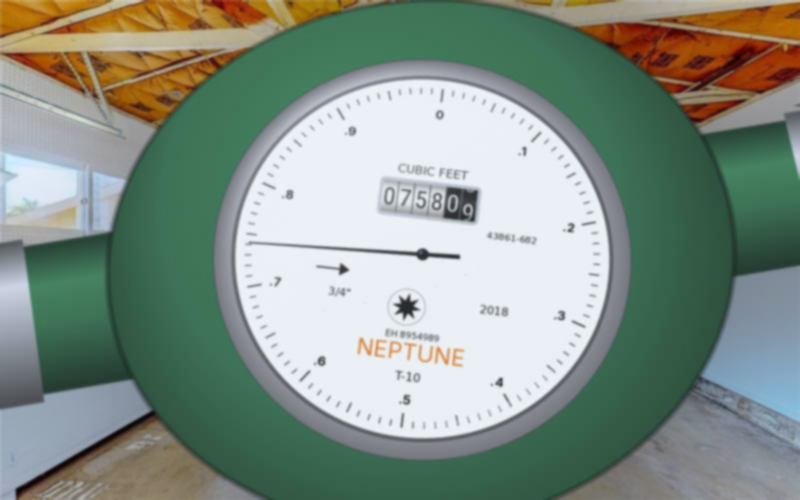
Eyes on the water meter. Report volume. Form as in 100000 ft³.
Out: 75808.74 ft³
